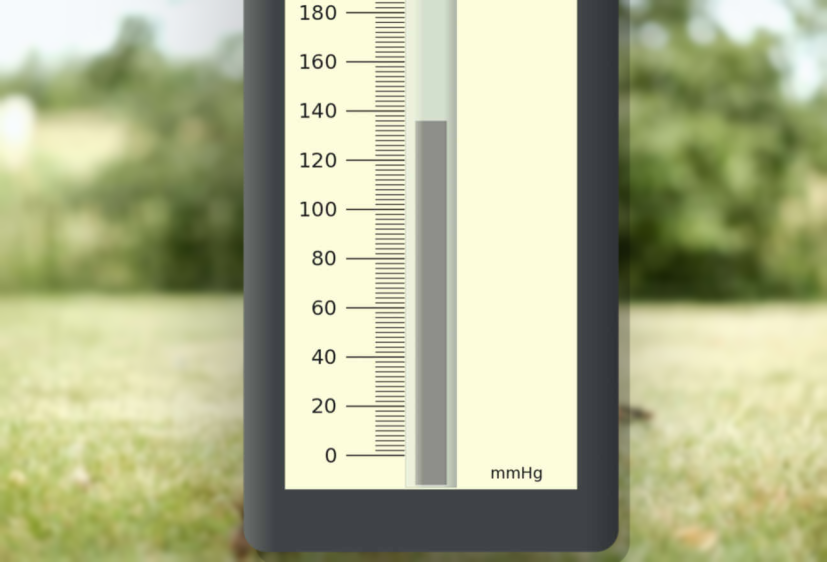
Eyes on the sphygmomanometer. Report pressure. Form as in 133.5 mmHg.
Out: 136 mmHg
